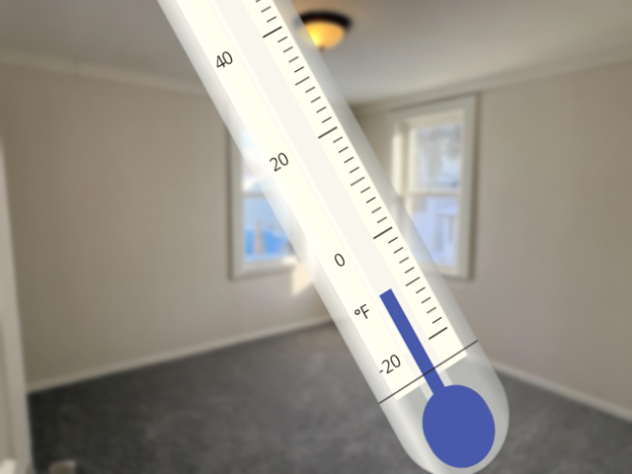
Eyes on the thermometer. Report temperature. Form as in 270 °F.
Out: -9 °F
